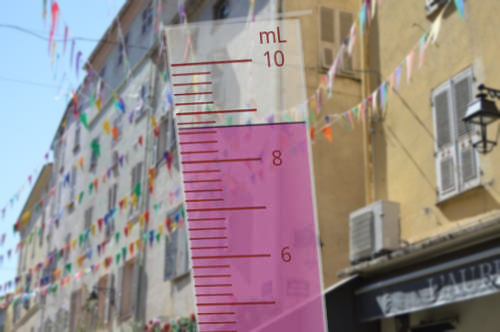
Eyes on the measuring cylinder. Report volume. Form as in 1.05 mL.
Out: 8.7 mL
